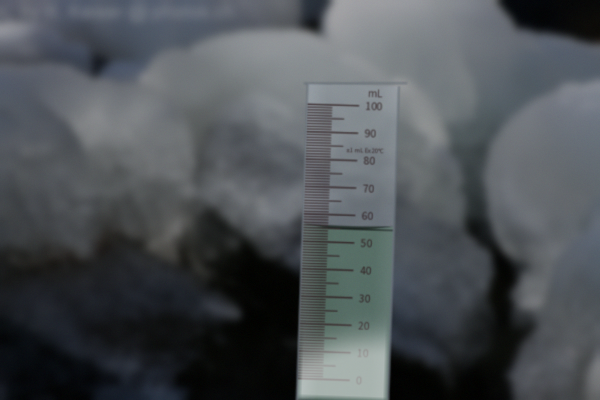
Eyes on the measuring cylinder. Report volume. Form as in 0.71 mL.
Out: 55 mL
